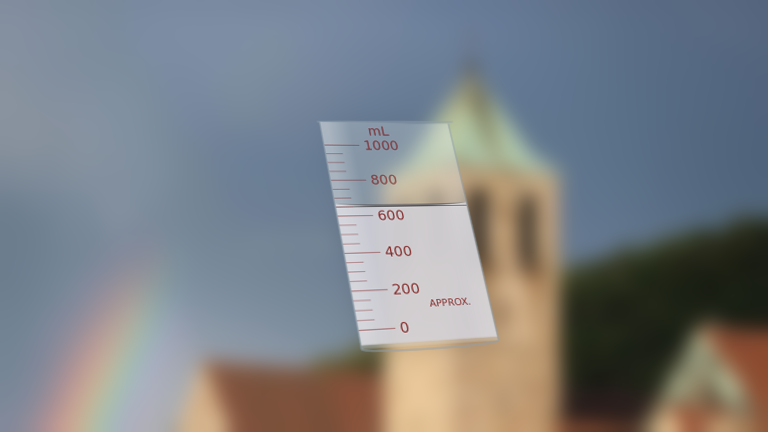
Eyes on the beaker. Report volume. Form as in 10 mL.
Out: 650 mL
